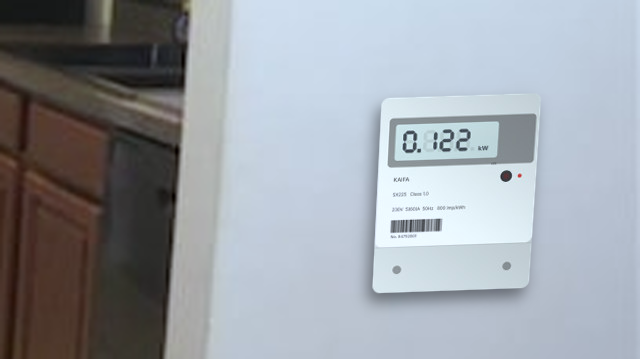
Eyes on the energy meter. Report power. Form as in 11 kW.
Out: 0.122 kW
